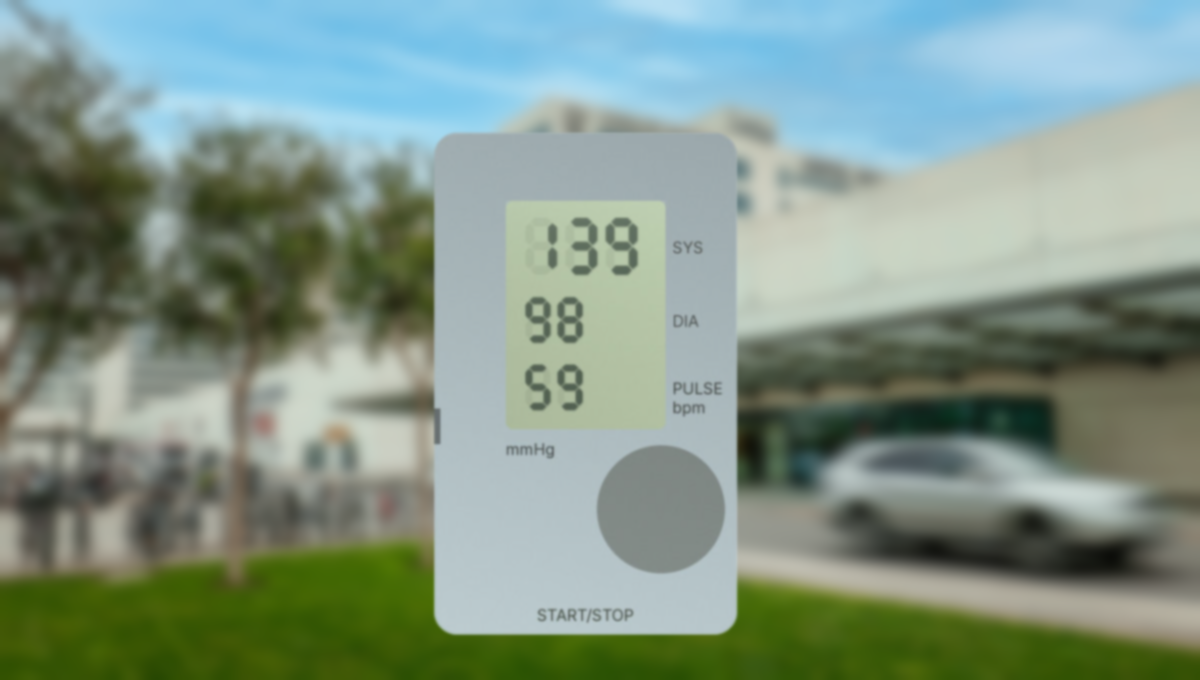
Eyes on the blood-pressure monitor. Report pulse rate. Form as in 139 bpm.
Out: 59 bpm
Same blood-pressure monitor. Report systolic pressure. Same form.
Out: 139 mmHg
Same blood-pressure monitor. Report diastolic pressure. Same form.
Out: 98 mmHg
